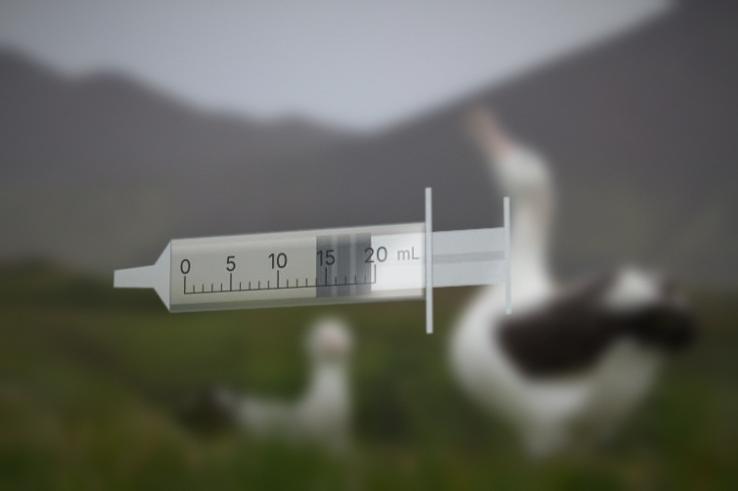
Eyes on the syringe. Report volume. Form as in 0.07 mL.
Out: 14 mL
